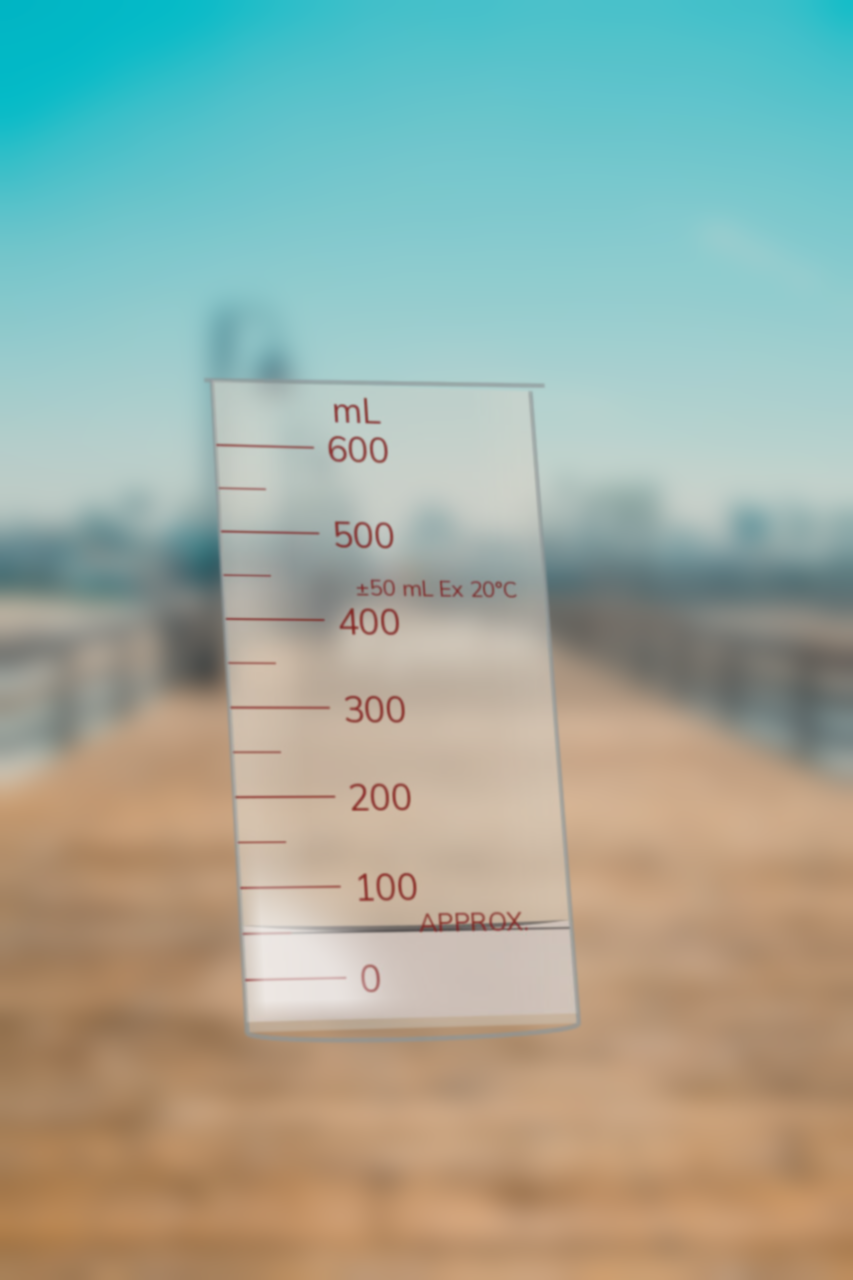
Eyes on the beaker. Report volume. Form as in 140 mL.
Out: 50 mL
